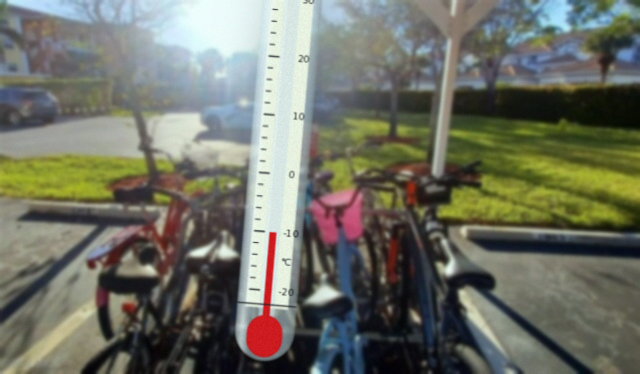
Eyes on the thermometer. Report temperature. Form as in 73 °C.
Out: -10 °C
